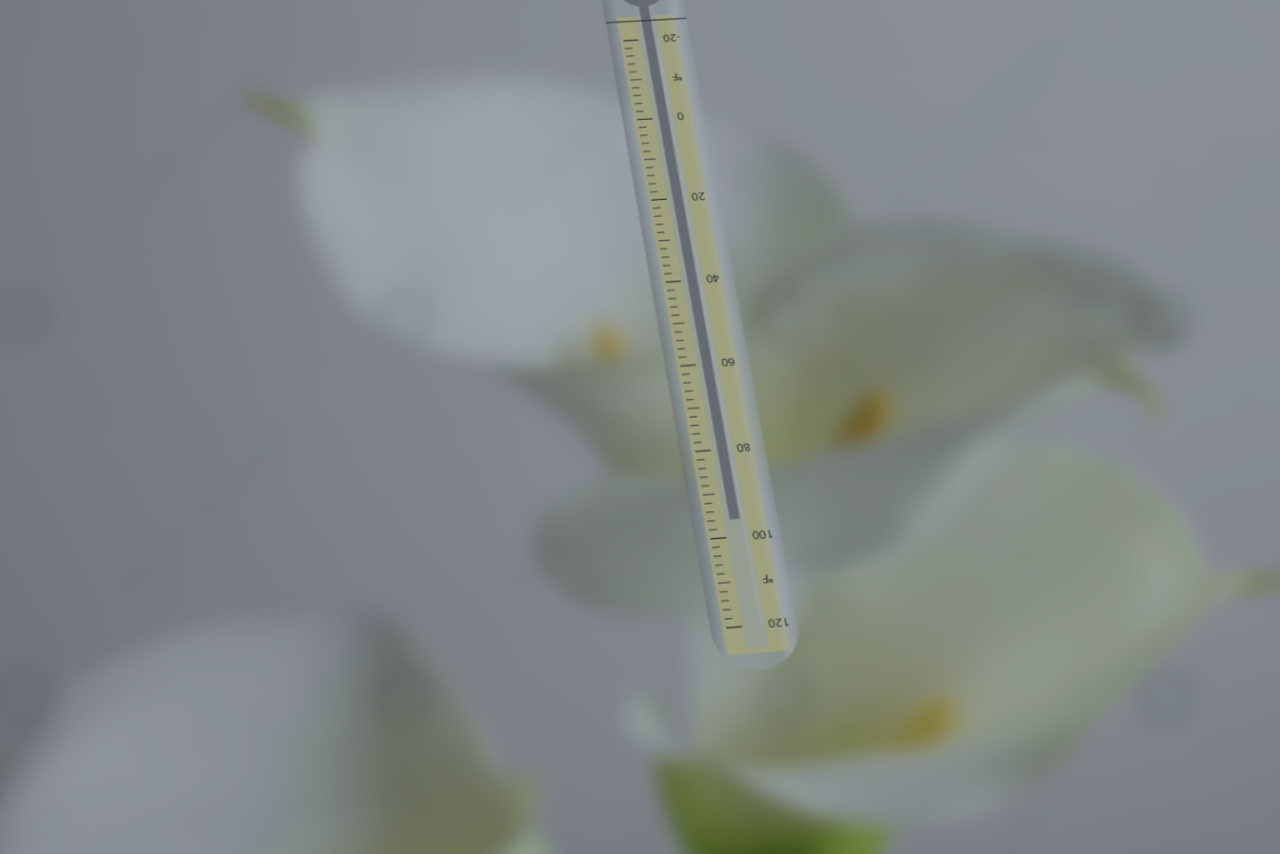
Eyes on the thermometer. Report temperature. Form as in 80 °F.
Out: 96 °F
